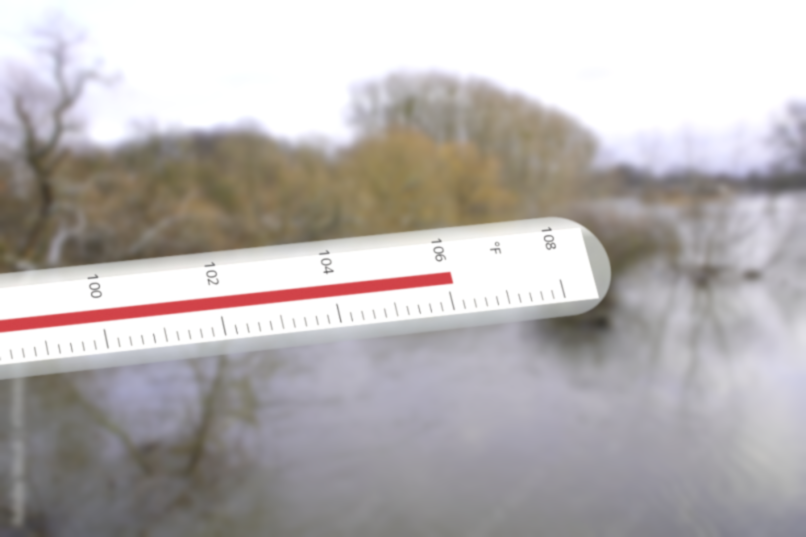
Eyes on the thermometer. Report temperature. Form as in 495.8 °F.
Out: 106.1 °F
